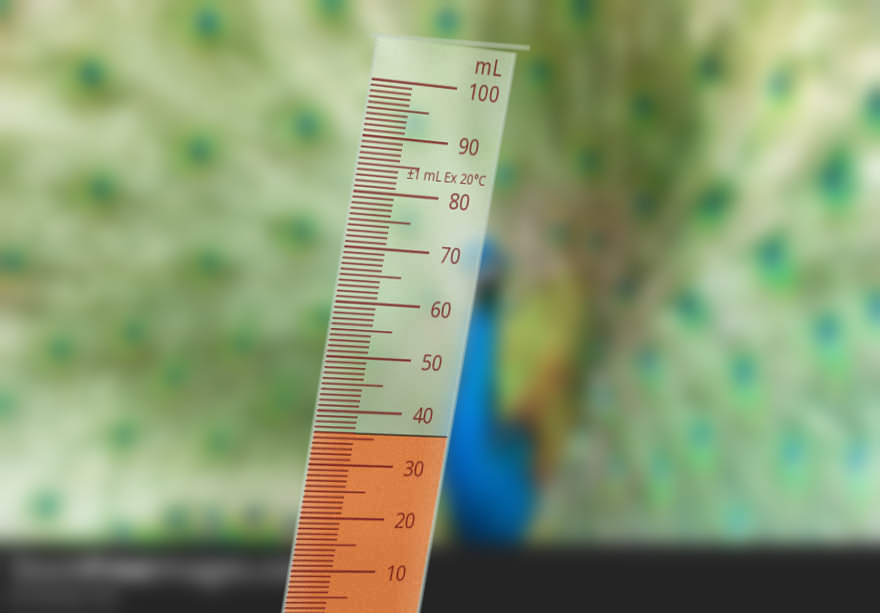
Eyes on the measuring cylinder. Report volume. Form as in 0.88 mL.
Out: 36 mL
